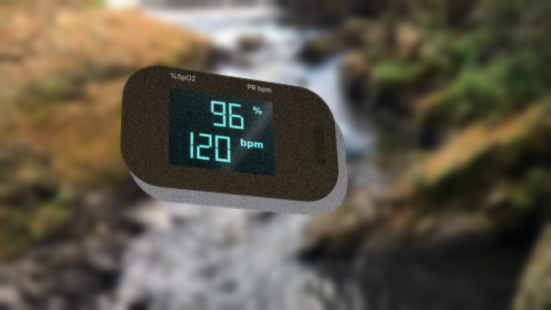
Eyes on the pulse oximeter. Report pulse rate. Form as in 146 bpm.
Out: 120 bpm
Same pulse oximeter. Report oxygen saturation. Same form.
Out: 96 %
